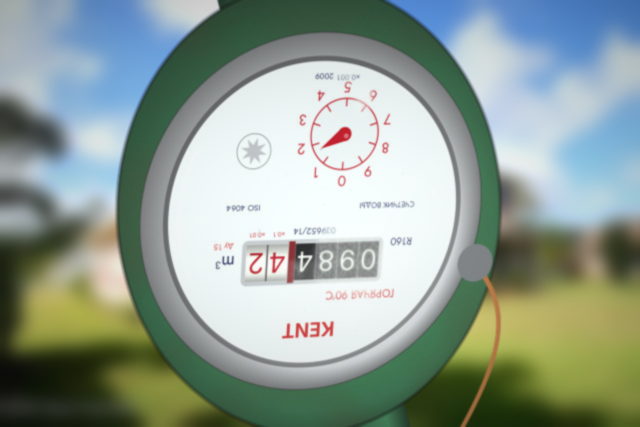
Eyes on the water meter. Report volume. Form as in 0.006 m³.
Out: 984.421 m³
